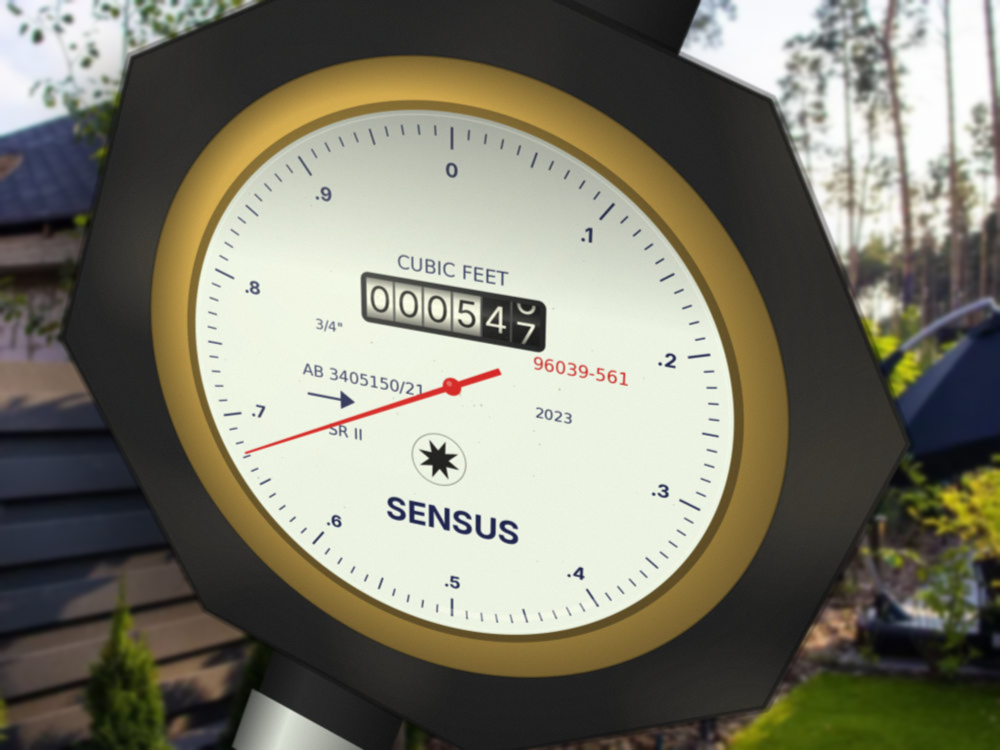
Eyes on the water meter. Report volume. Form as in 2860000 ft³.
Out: 546.67 ft³
